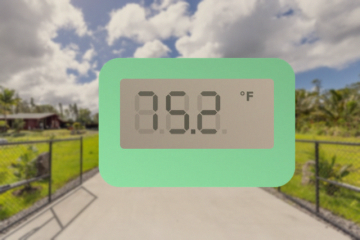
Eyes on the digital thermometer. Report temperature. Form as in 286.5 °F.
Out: 75.2 °F
